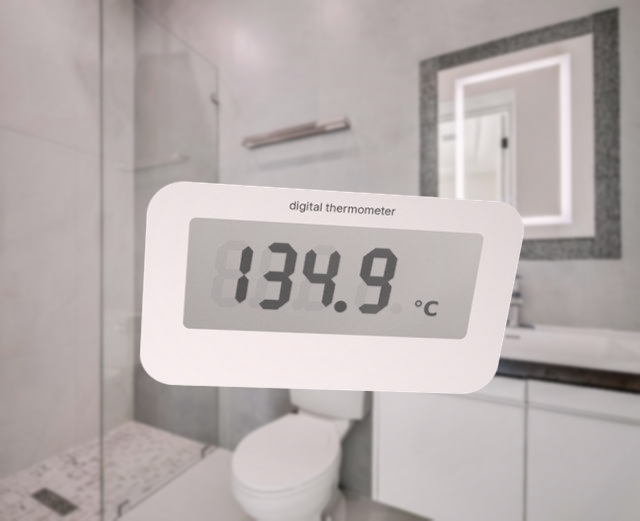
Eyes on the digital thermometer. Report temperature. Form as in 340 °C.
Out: 134.9 °C
